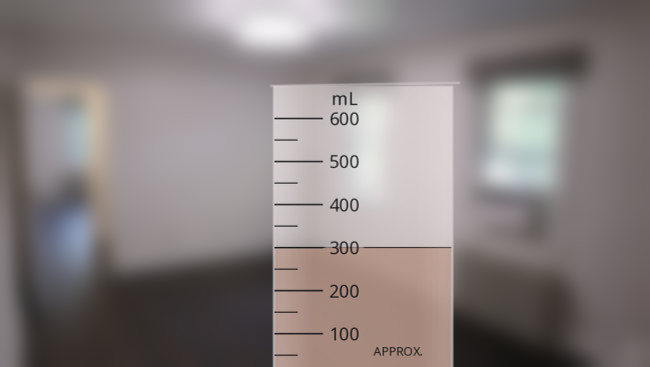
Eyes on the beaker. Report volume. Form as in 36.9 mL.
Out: 300 mL
